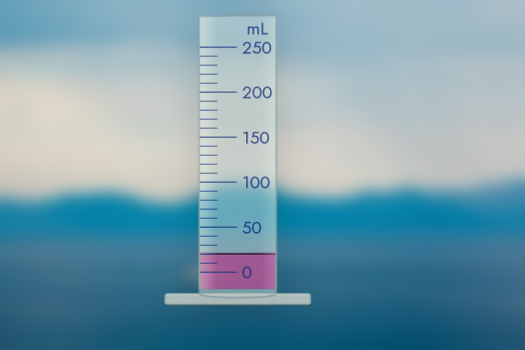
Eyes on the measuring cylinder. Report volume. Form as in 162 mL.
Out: 20 mL
